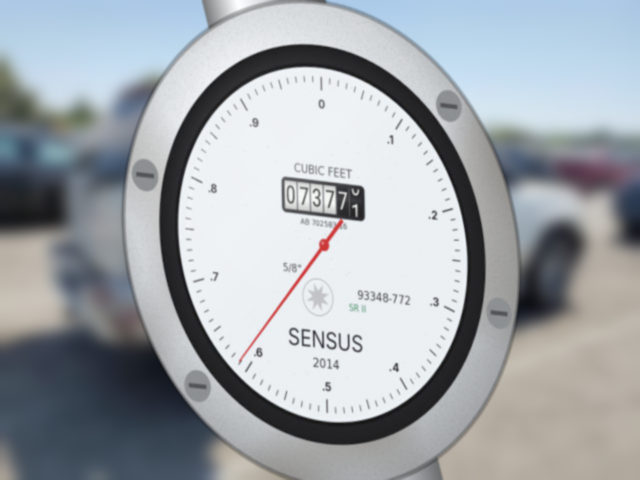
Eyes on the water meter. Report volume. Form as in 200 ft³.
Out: 73770.61 ft³
